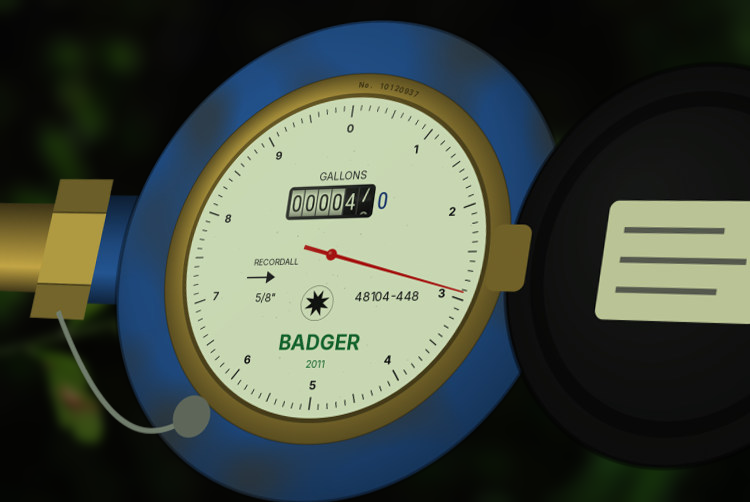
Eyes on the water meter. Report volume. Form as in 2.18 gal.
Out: 472.9 gal
